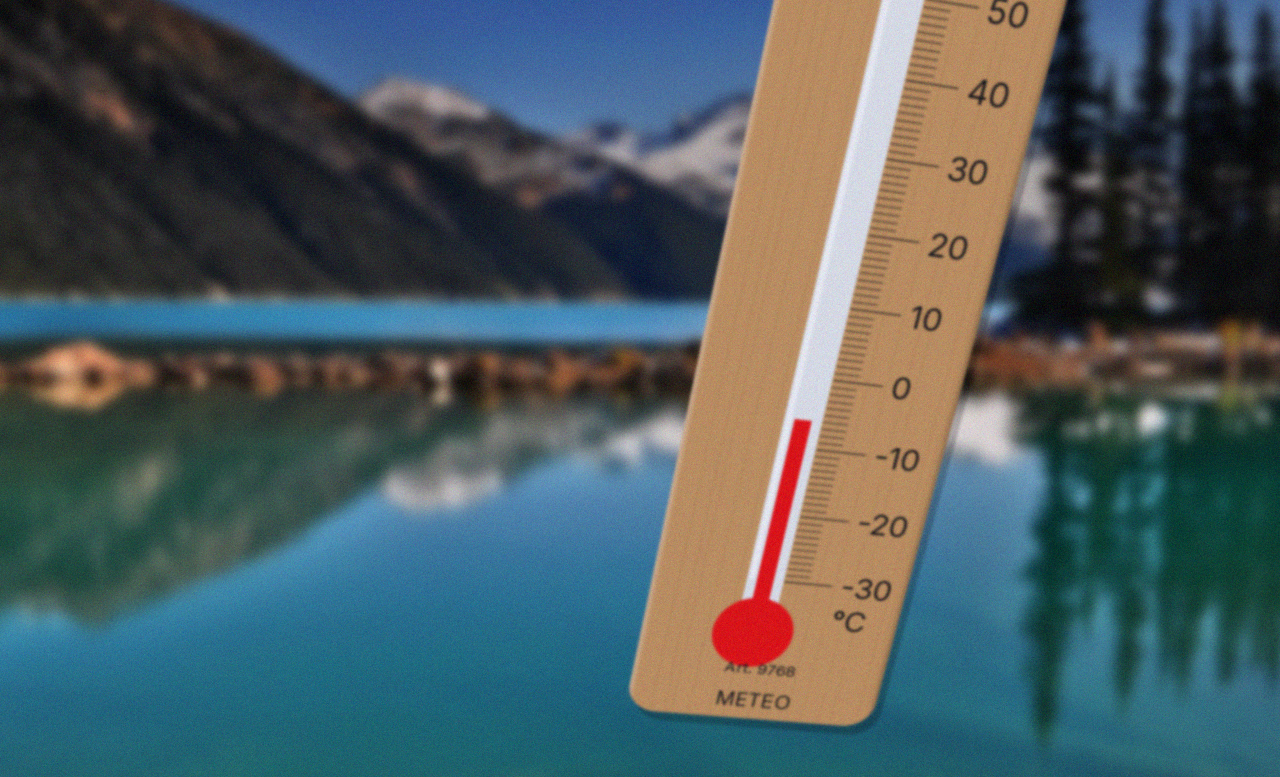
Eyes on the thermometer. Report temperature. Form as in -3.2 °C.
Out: -6 °C
